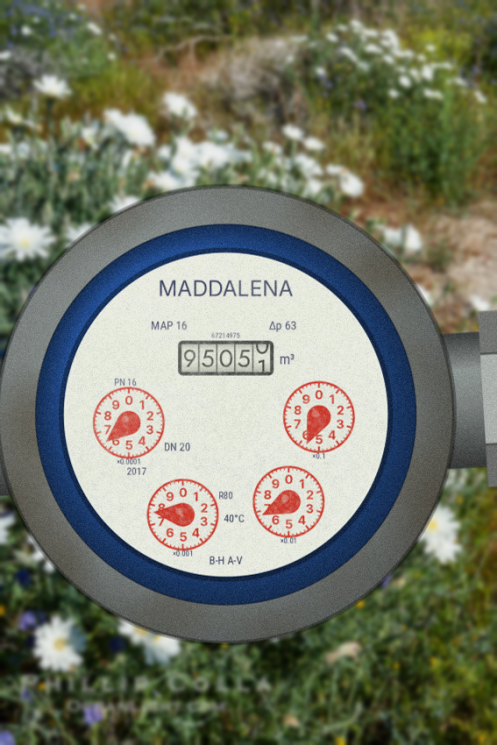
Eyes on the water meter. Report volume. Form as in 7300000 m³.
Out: 95050.5676 m³
